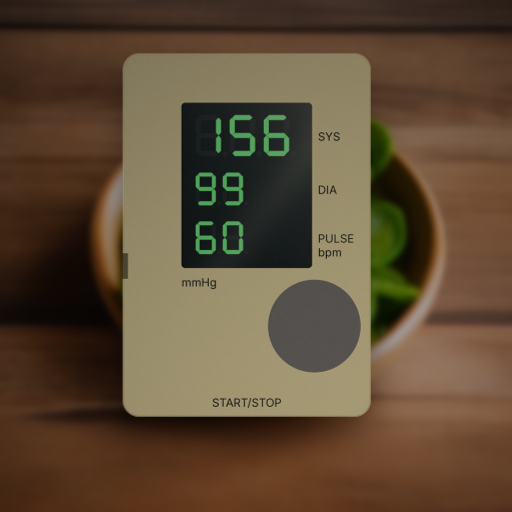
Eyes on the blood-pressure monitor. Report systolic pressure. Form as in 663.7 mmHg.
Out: 156 mmHg
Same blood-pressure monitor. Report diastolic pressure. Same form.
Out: 99 mmHg
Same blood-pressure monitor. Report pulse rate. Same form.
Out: 60 bpm
